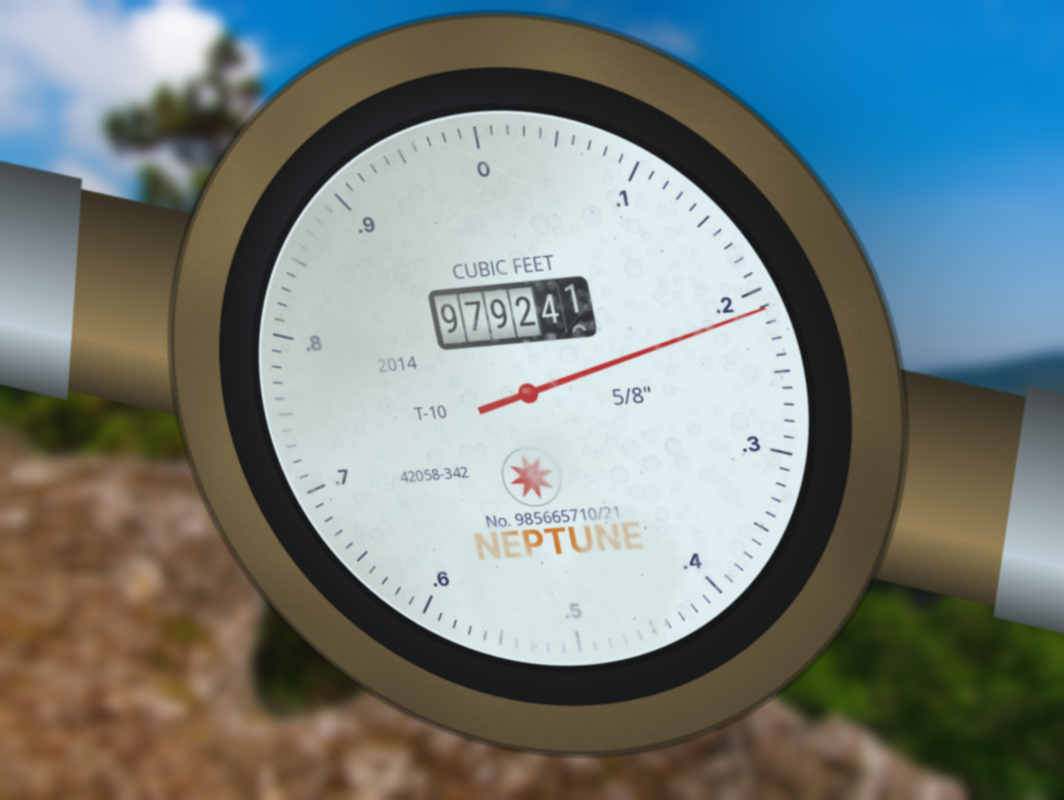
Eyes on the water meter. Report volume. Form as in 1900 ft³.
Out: 979241.21 ft³
